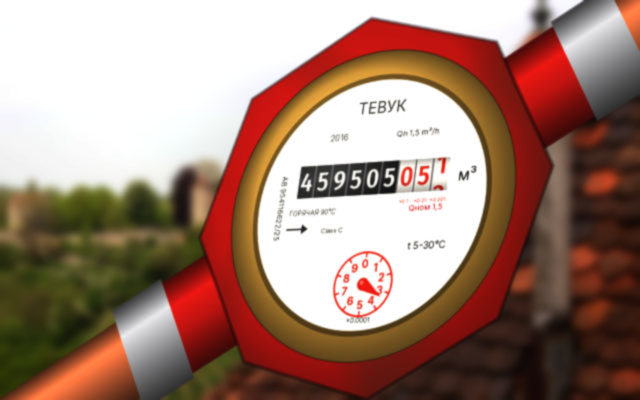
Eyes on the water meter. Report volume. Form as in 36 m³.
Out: 459505.0513 m³
